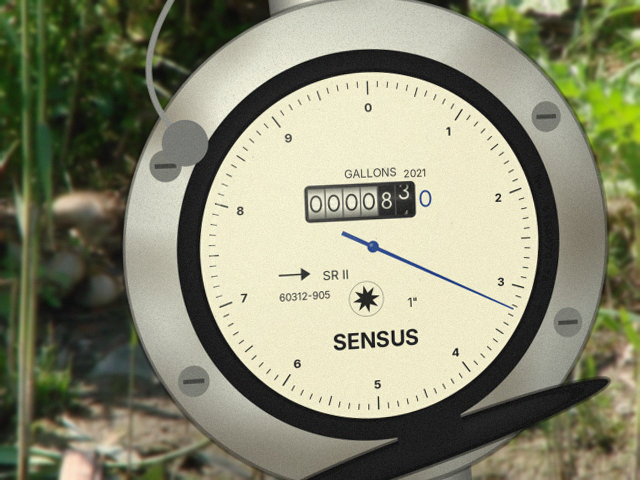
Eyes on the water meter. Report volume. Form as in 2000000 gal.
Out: 833.2 gal
